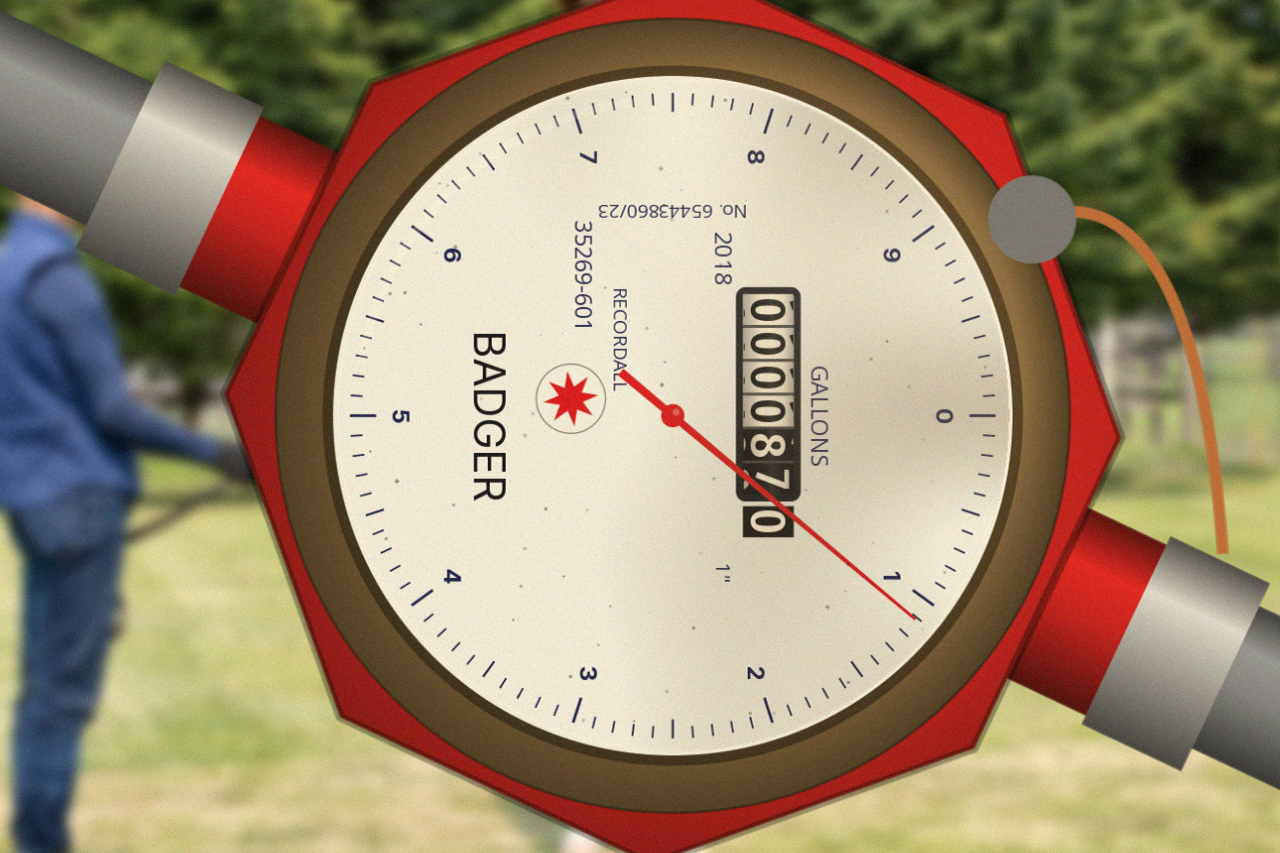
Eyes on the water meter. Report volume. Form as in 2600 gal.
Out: 871.1 gal
